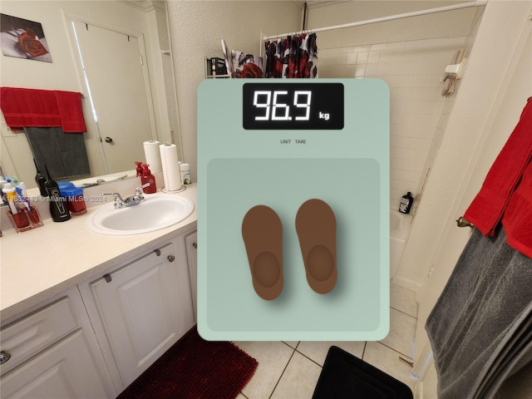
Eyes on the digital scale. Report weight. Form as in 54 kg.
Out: 96.9 kg
